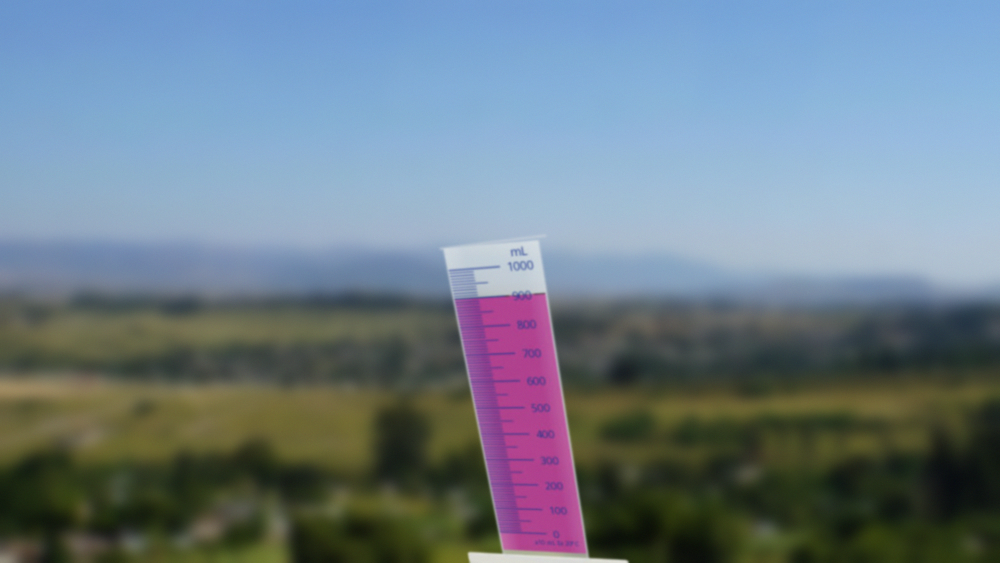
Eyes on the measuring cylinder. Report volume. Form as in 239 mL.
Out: 900 mL
